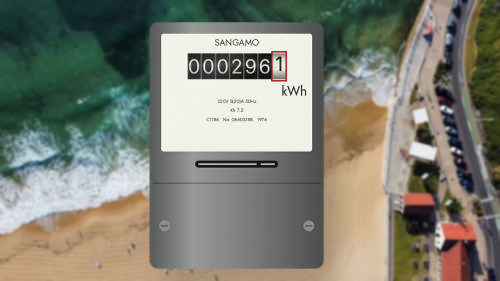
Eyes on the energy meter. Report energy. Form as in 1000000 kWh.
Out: 296.1 kWh
